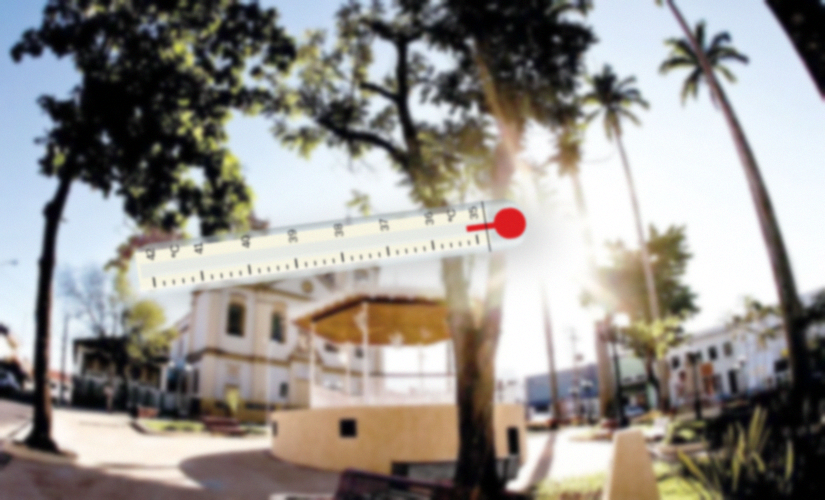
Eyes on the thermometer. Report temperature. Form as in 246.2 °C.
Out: 35.2 °C
